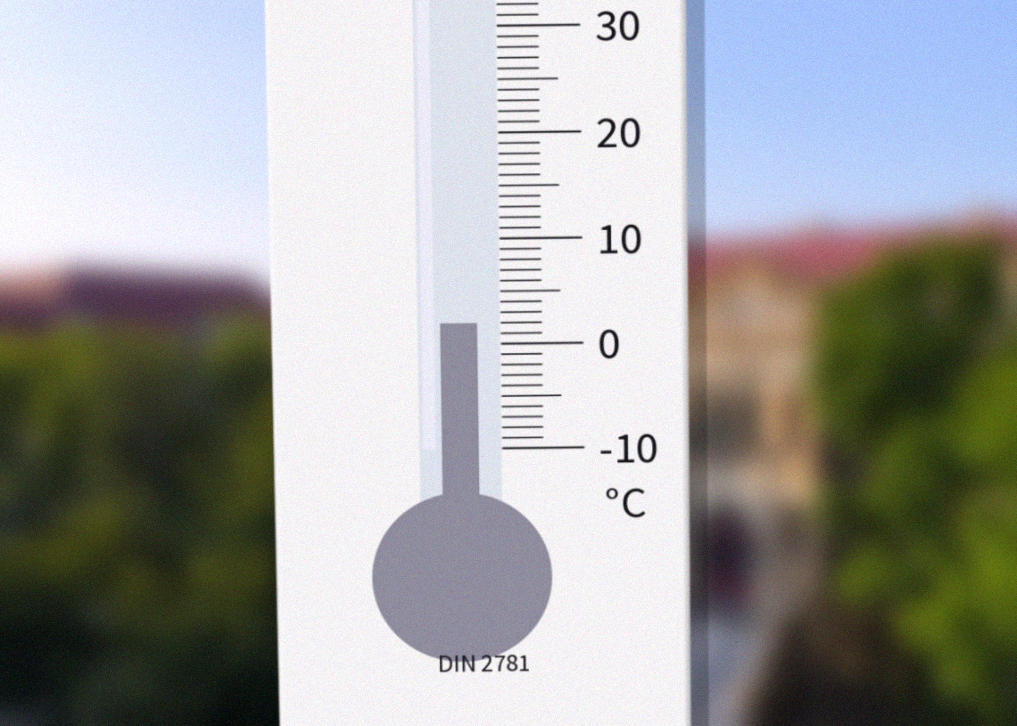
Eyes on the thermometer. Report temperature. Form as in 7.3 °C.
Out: 2 °C
